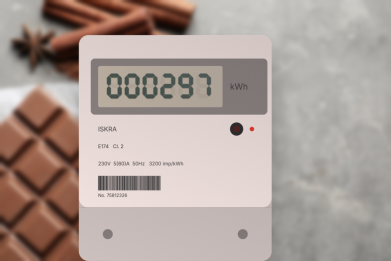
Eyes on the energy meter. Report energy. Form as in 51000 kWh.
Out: 297 kWh
